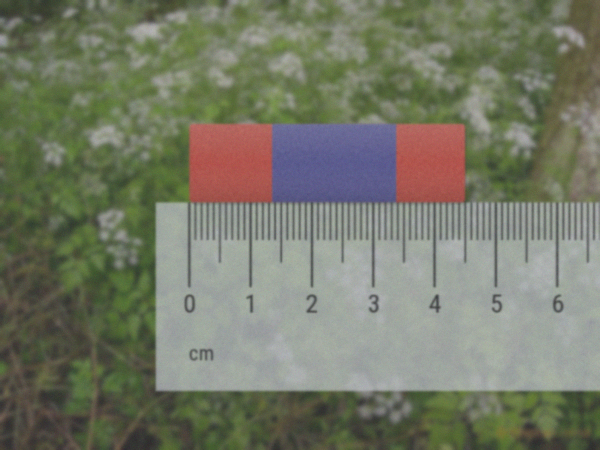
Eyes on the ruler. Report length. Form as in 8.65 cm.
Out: 4.5 cm
